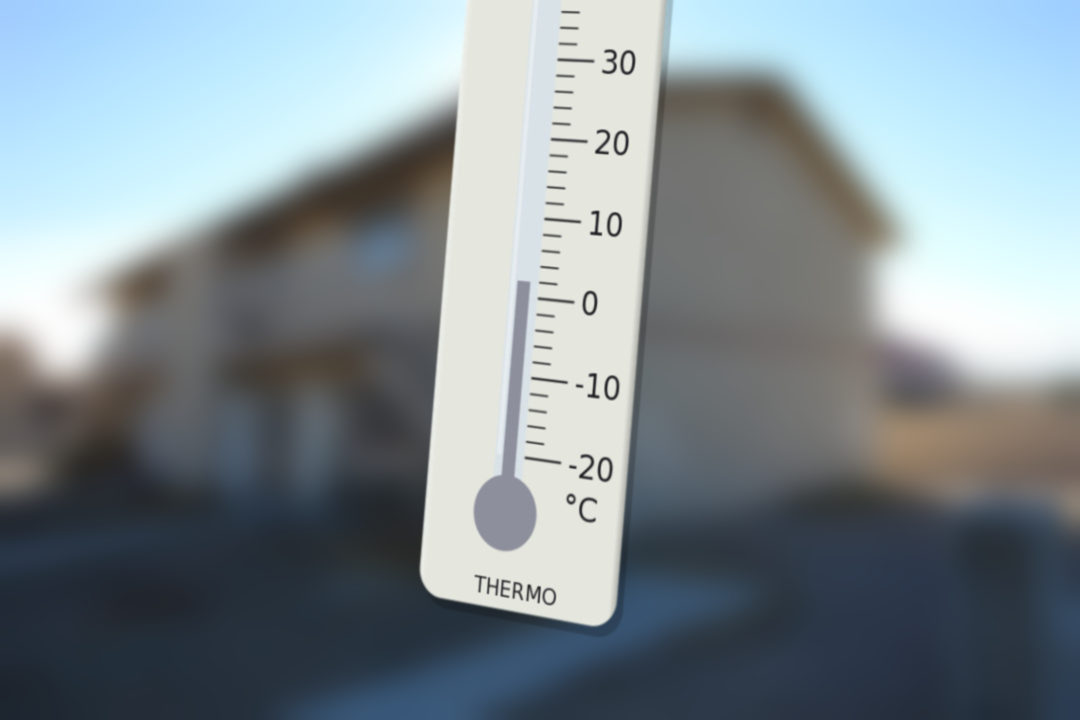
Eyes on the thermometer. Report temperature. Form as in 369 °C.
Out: 2 °C
